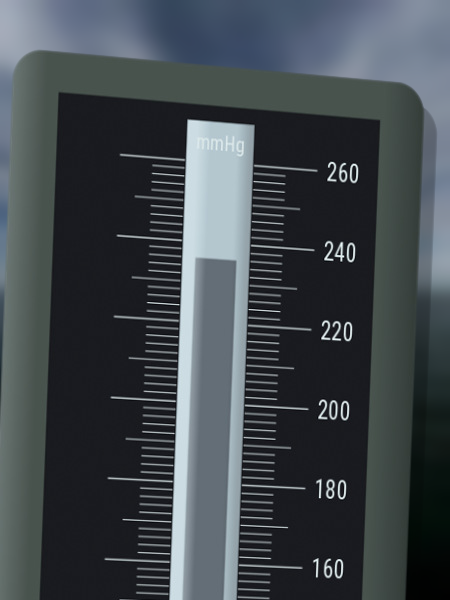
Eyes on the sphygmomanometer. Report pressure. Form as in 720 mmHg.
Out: 236 mmHg
